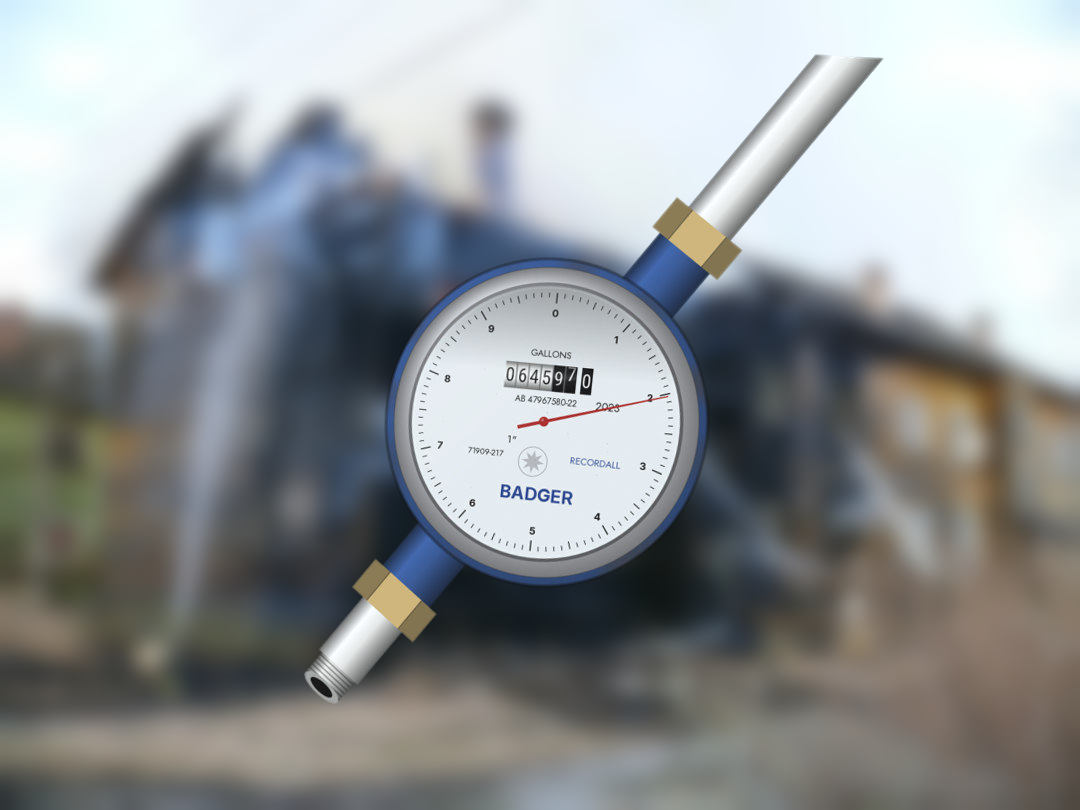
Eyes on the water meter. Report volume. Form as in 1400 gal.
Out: 645972.0 gal
